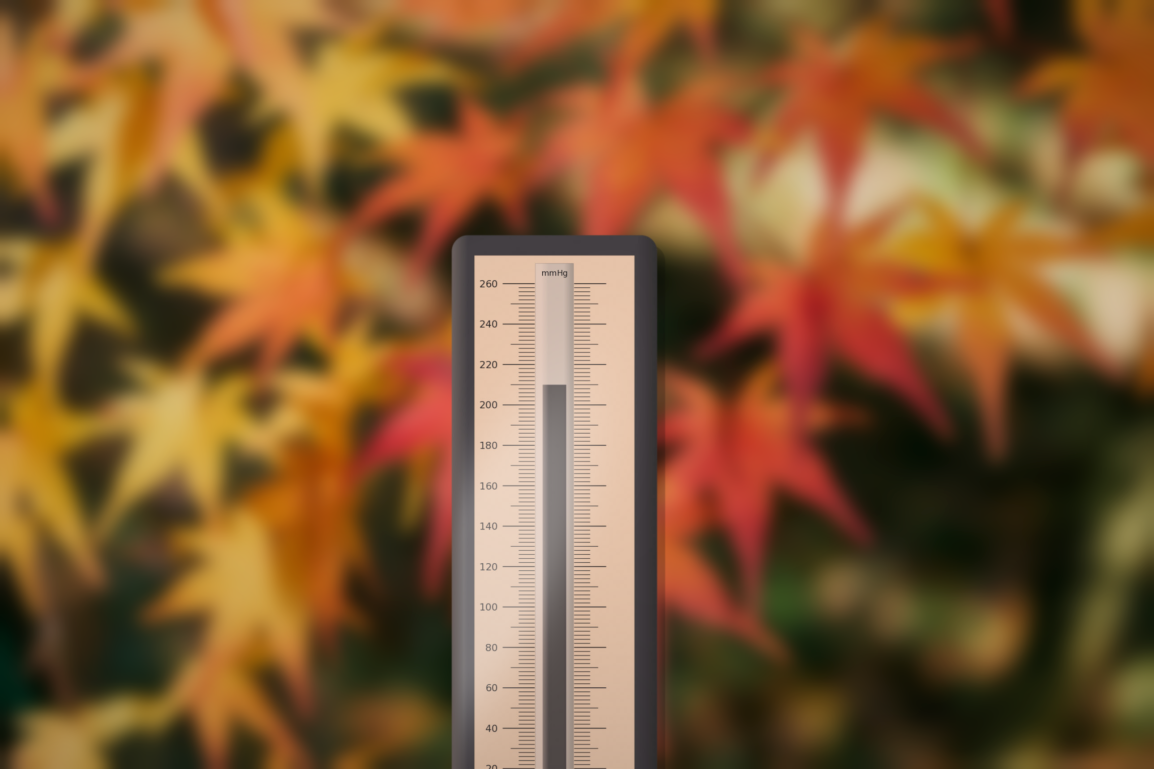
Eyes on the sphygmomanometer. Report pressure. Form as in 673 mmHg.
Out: 210 mmHg
